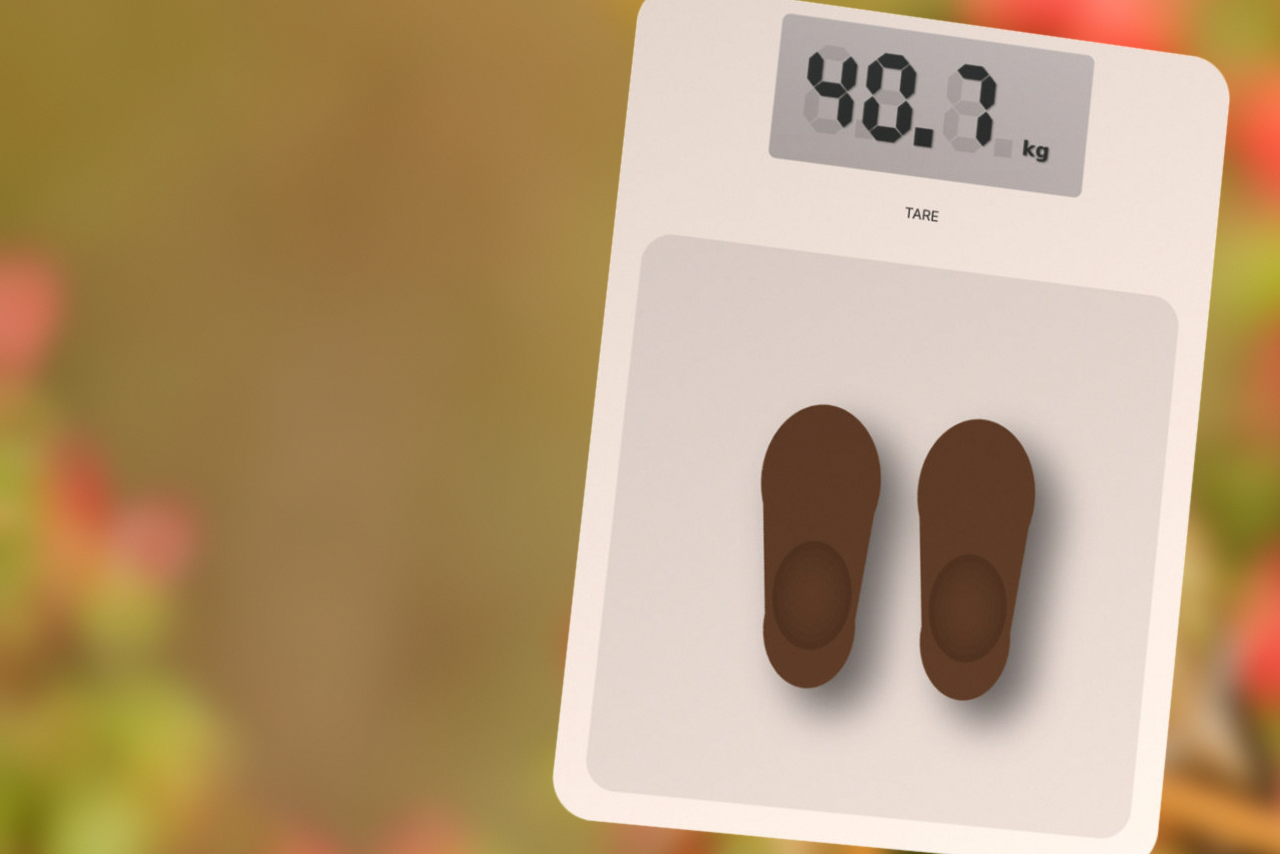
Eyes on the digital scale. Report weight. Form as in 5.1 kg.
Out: 40.7 kg
